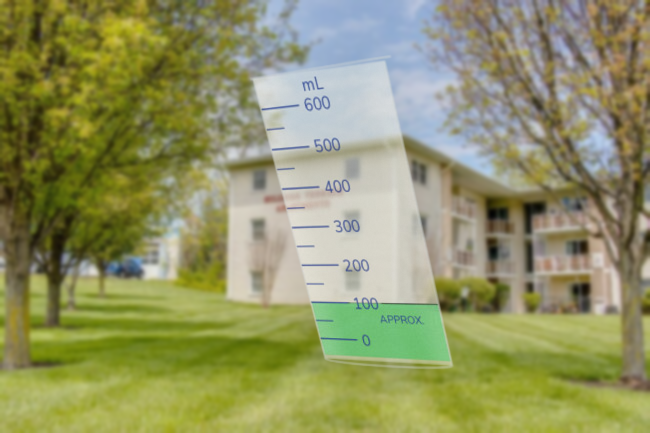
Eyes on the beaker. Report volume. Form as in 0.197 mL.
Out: 100 mL
